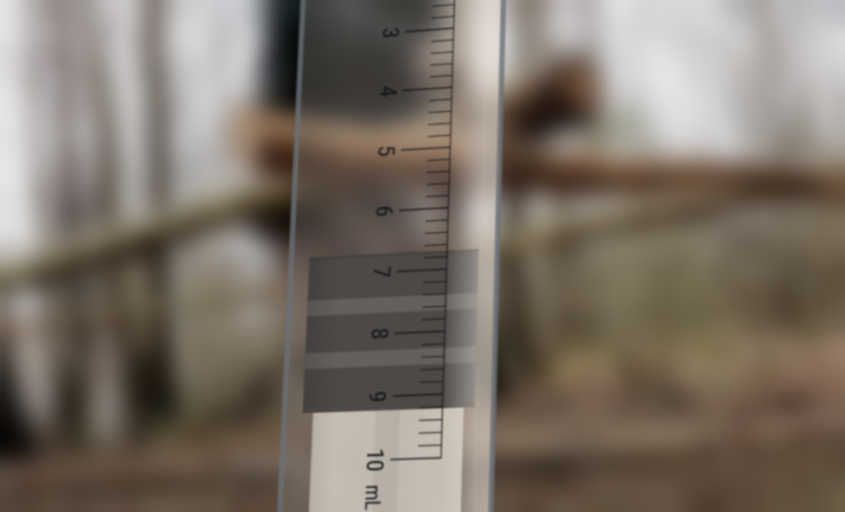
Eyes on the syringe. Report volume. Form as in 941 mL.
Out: 6.7 mL
